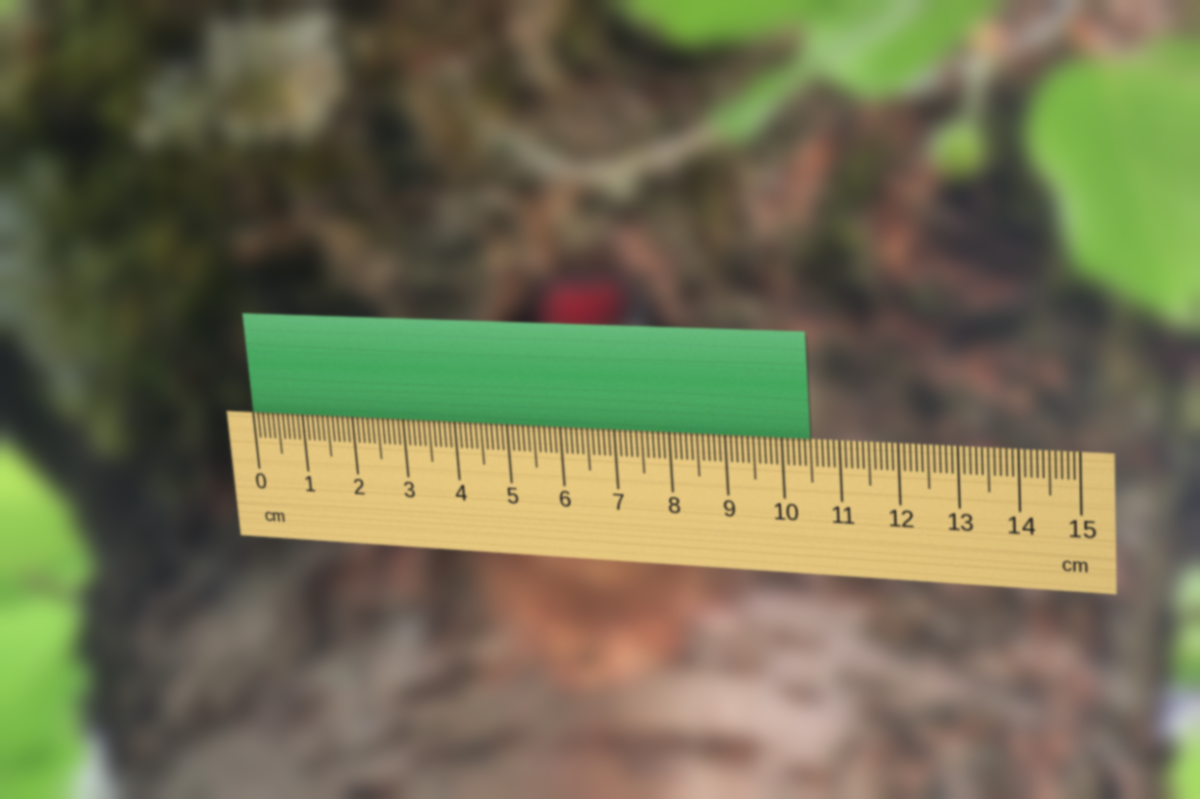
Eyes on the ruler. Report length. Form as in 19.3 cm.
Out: 10.5 cm
